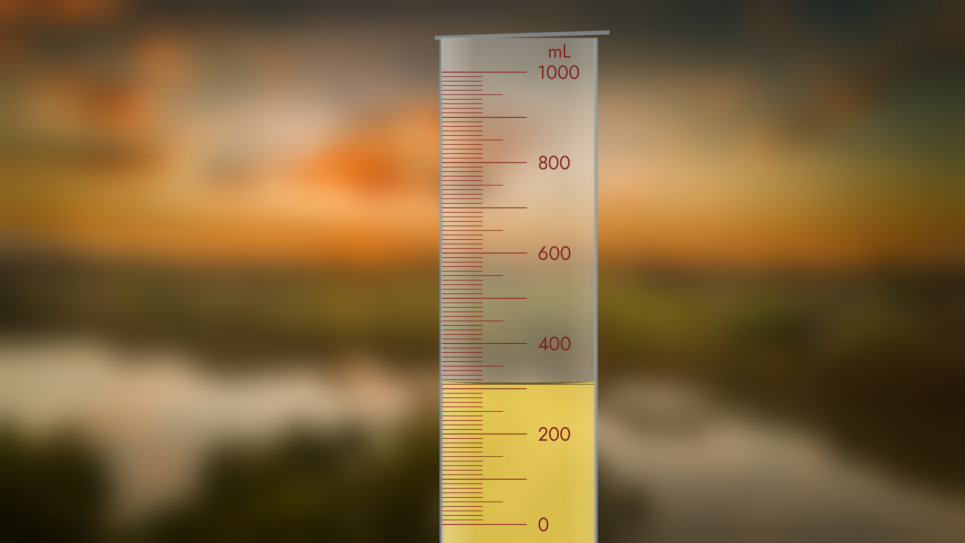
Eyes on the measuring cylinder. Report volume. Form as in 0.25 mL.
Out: 310 mL
